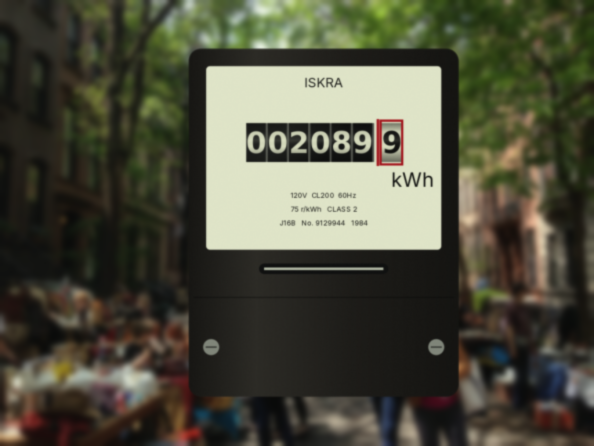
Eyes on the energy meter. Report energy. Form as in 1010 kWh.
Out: 2089.9 kWh
